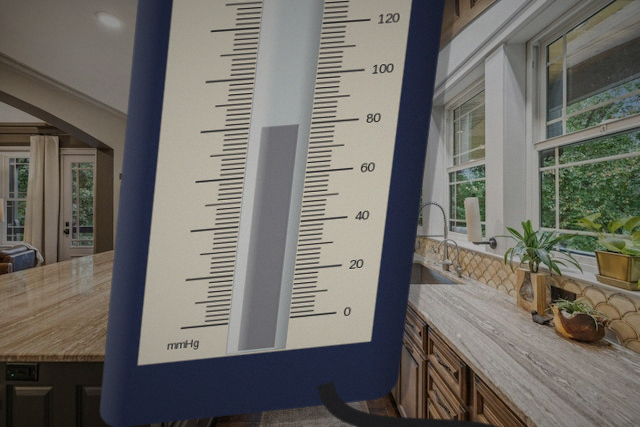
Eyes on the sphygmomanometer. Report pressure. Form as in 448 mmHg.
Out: 80 mmHg
